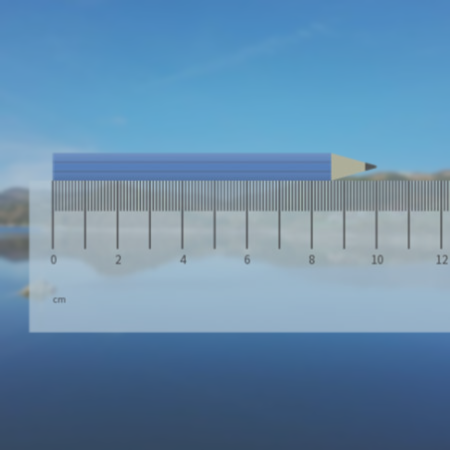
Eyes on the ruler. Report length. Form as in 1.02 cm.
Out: 10 cm
